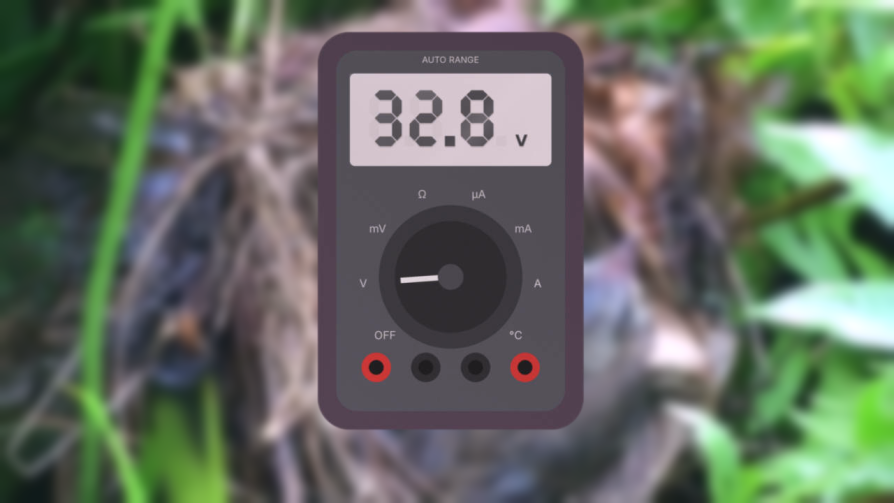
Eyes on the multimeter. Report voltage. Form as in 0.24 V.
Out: 32.8 V
